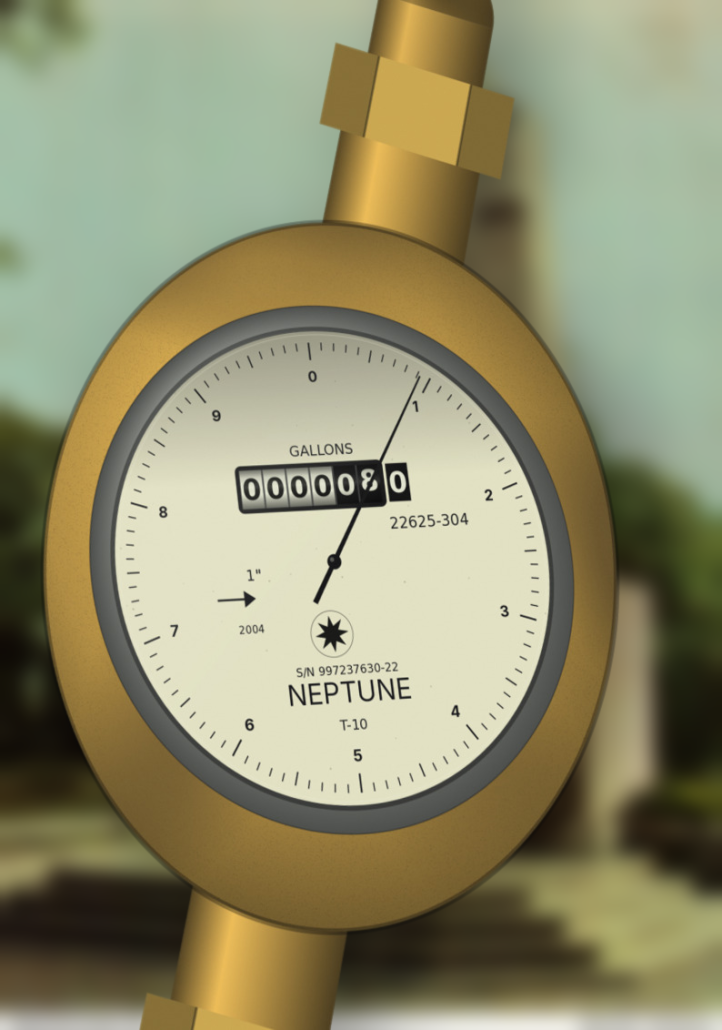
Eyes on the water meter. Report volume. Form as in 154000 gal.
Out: 80.9 gal
